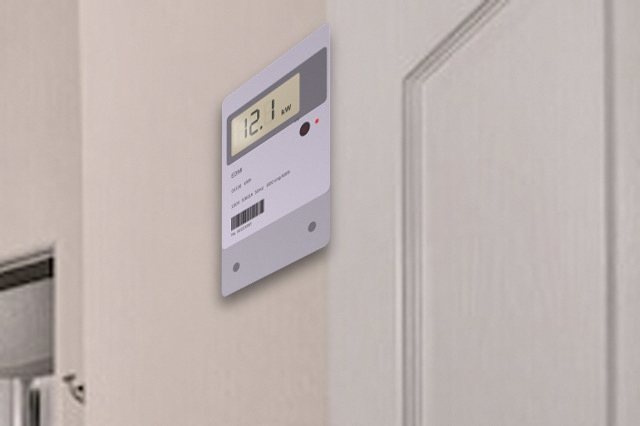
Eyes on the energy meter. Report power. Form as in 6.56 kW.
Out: 12.1 kW
